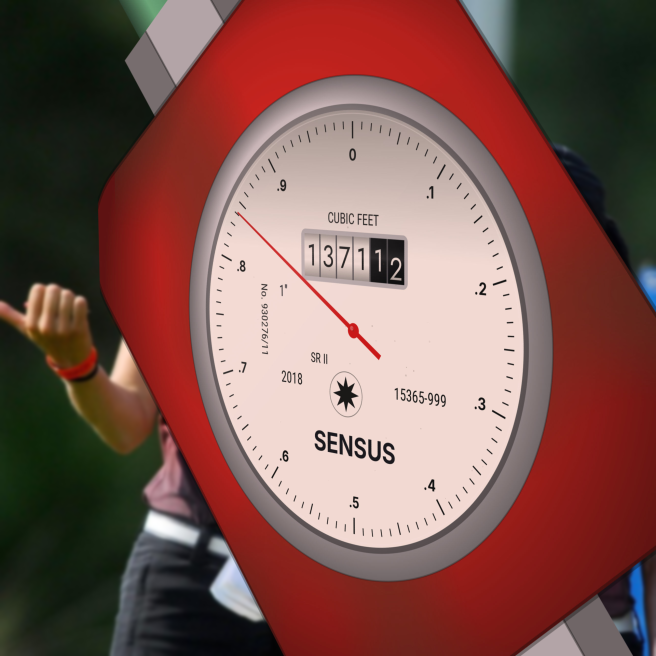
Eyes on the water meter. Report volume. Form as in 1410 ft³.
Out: 137111.84 ft³
